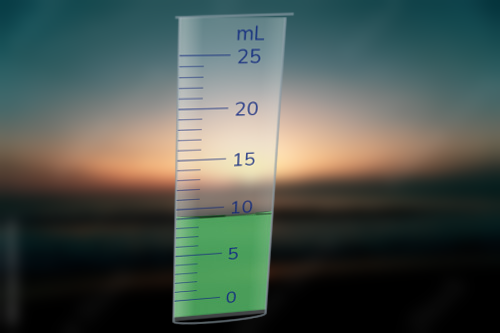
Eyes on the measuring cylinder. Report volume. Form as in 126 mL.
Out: 9 mL
